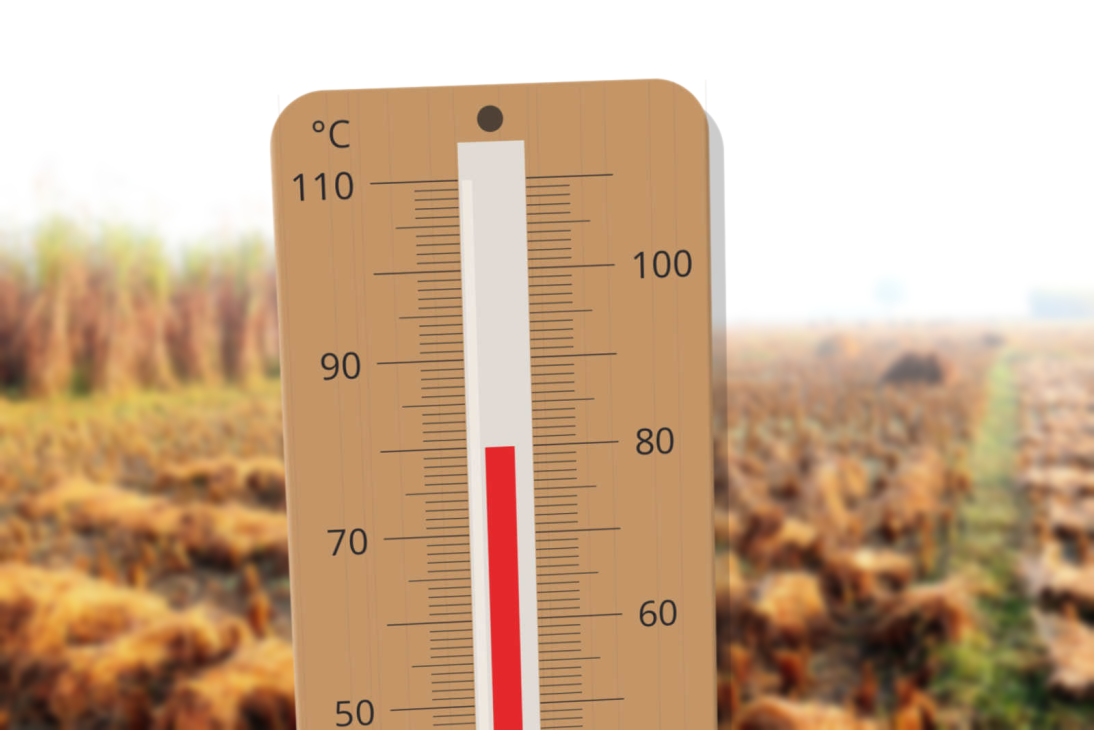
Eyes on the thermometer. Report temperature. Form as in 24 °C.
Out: 80 °C
